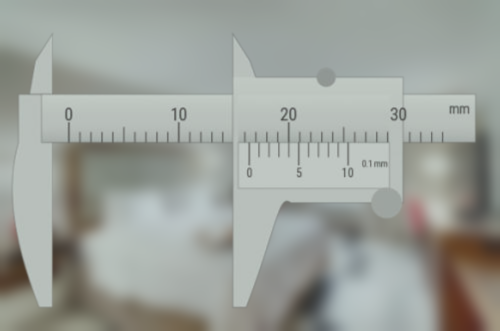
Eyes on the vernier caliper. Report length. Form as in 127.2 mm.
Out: 16.4 mm
